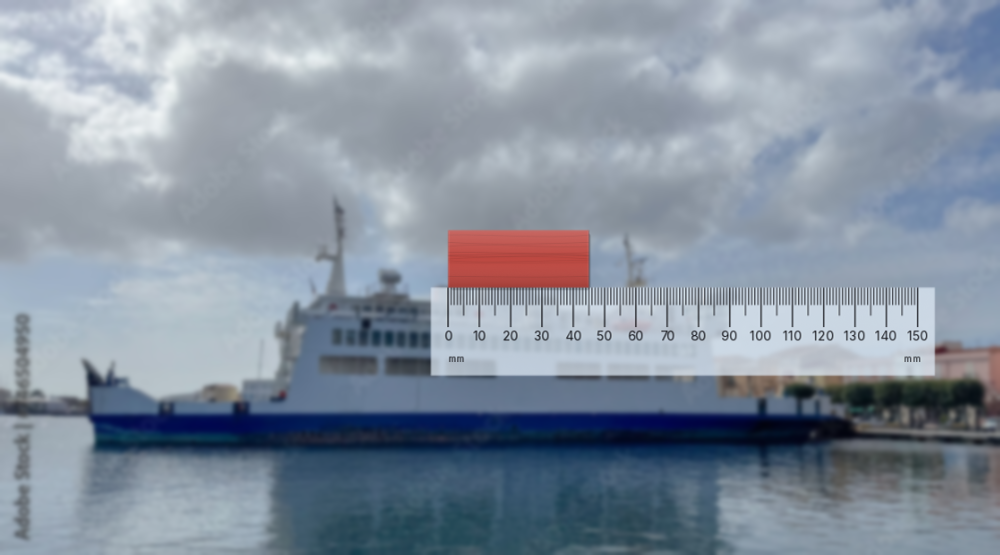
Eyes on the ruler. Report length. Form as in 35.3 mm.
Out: 45 mm
